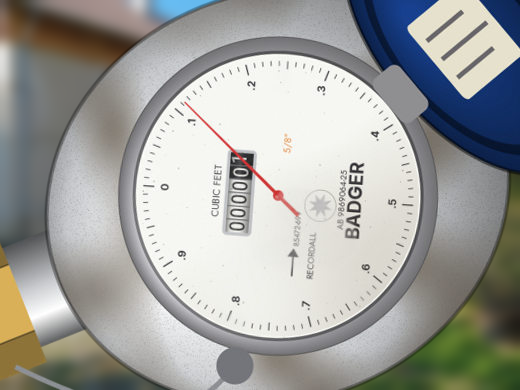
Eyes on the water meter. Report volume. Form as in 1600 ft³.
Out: 1.11 ft³
